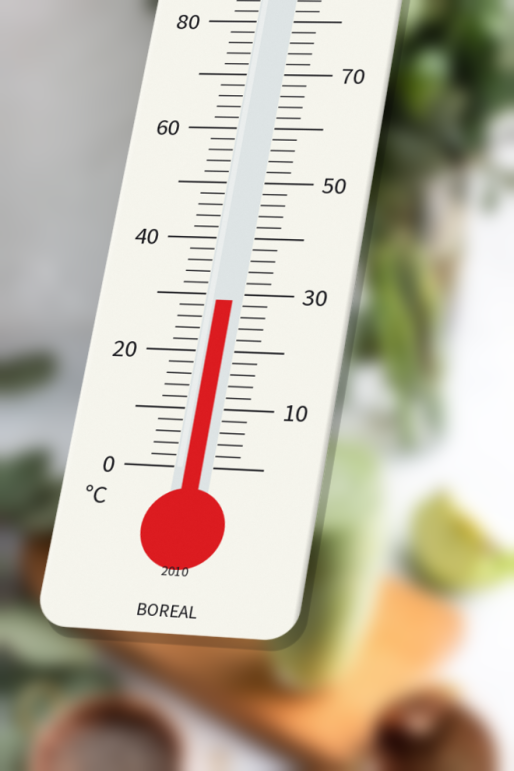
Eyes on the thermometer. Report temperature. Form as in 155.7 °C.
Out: 29 °C
